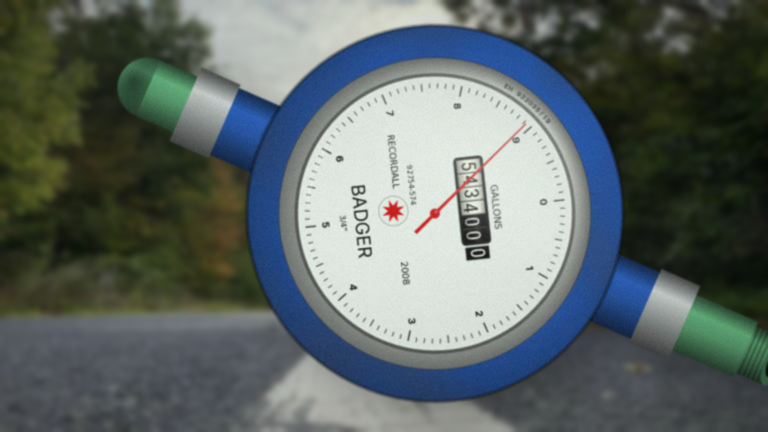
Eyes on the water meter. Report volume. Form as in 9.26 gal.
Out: 5433998.9 gal
